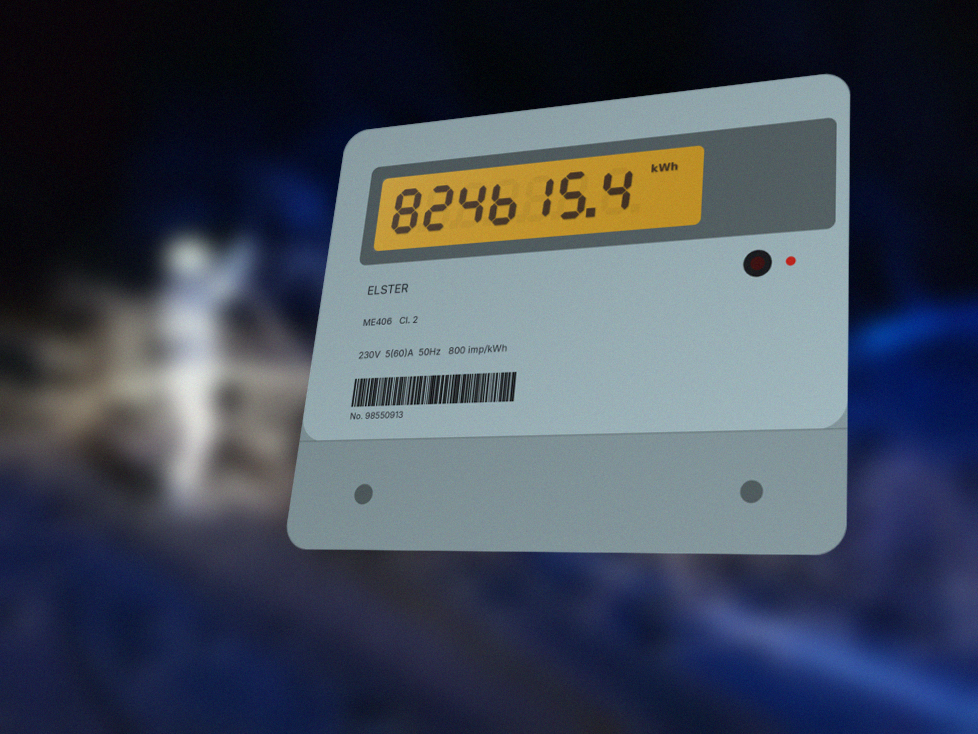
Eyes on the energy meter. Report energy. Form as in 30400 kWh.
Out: 824615.4 kWh
